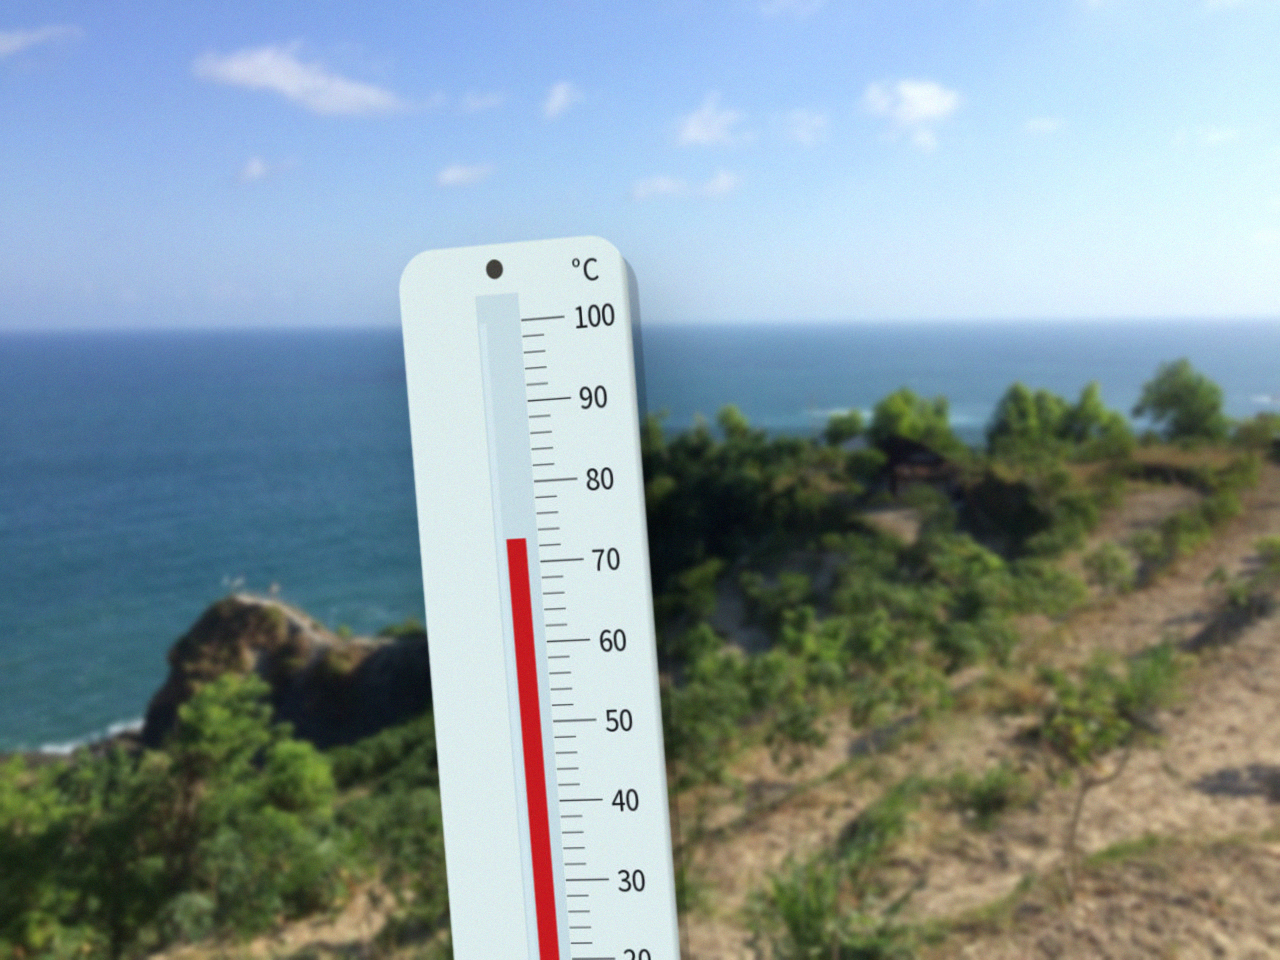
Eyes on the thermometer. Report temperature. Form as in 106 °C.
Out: 73 °C
